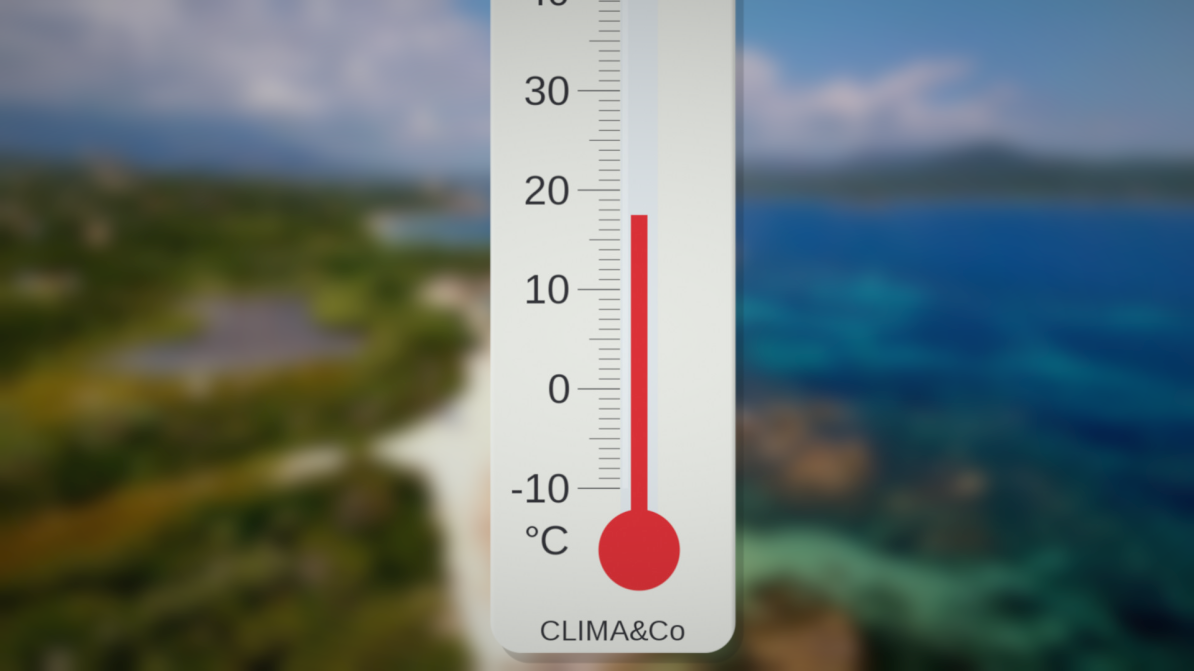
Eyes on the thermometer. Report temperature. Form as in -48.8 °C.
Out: 17.5 °C
